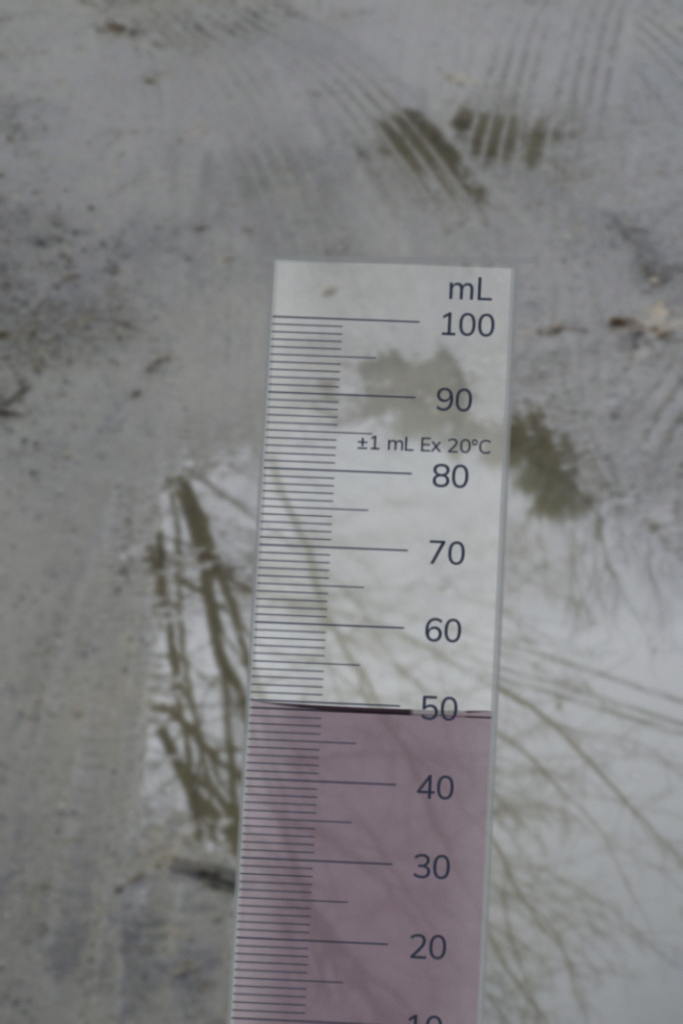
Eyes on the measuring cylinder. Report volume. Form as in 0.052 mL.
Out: 49 mL
